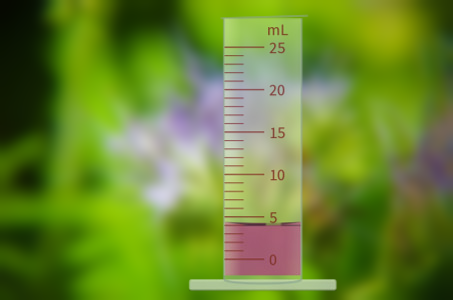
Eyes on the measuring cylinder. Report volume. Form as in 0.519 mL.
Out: 4 mL
